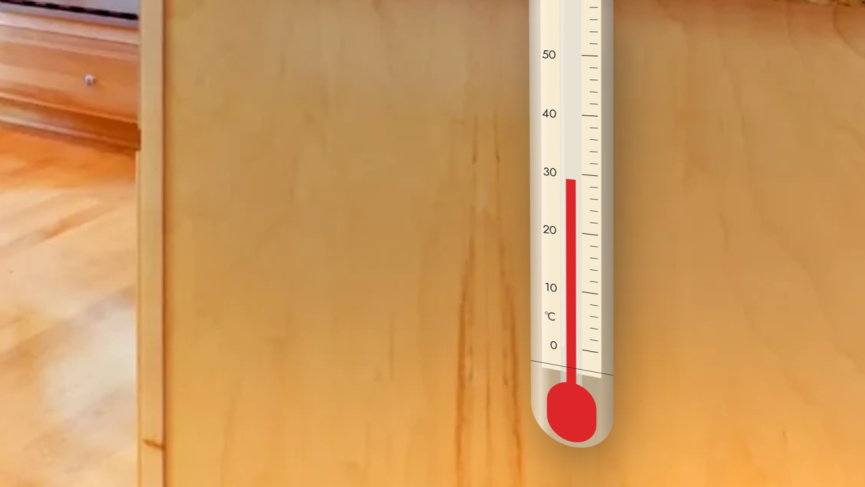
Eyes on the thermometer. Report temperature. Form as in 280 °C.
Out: 29 °C
